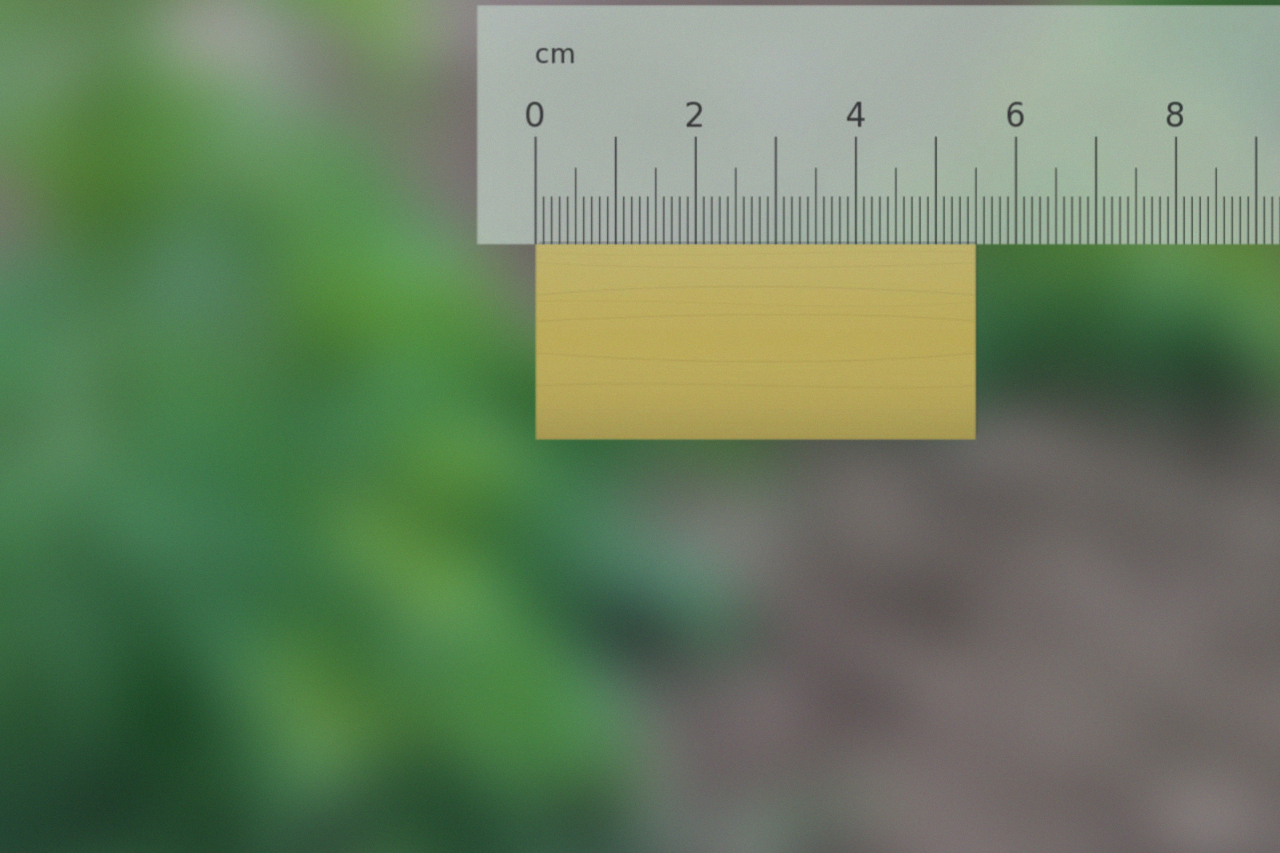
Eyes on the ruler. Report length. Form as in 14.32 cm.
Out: 5.5 cm
